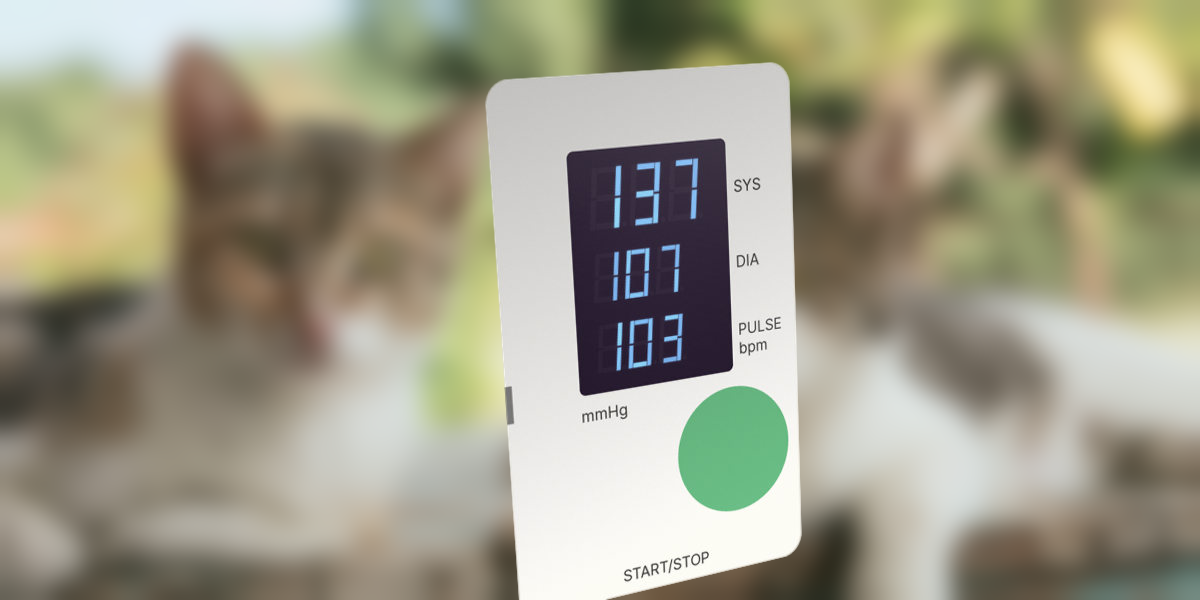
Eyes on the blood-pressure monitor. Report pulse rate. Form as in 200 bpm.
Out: 103 bpm
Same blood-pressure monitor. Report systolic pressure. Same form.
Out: 137 mmHg
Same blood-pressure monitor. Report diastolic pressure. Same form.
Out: 107 mmHg
